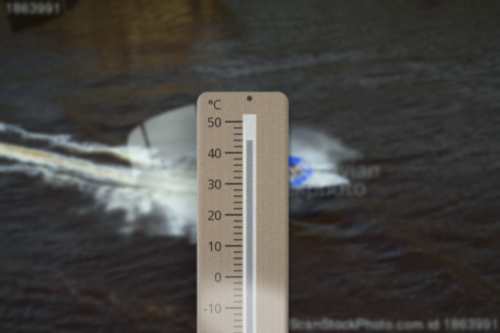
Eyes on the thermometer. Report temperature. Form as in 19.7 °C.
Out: 44 °C
